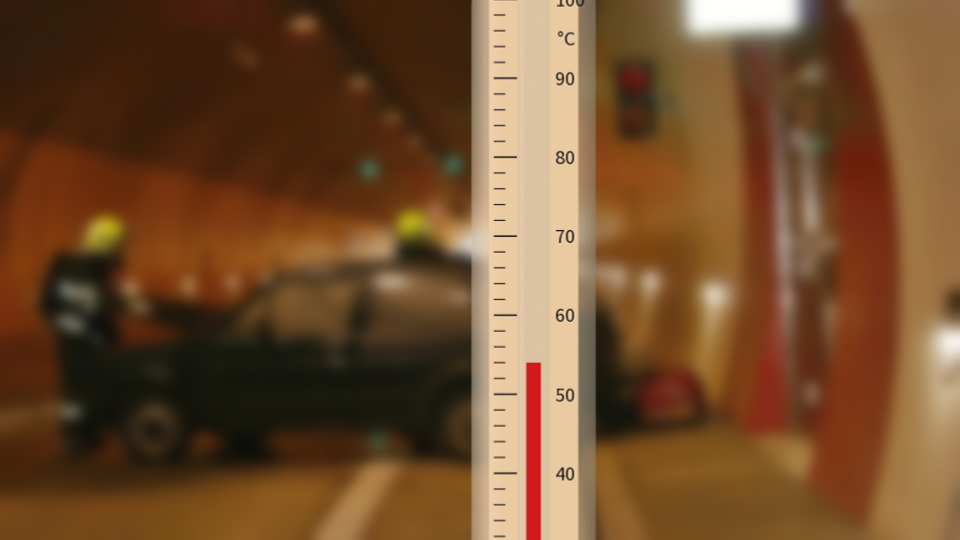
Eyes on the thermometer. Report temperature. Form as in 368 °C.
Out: 54 °C
